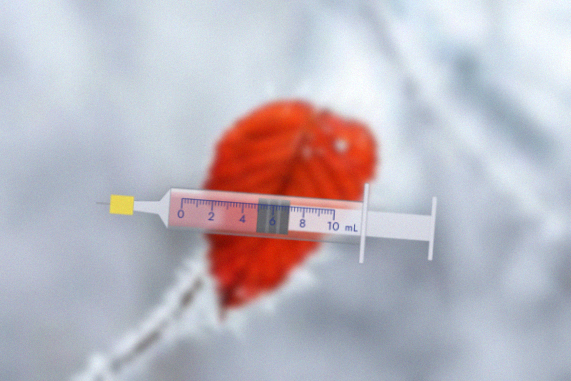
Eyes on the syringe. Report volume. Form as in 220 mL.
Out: 5 mL
